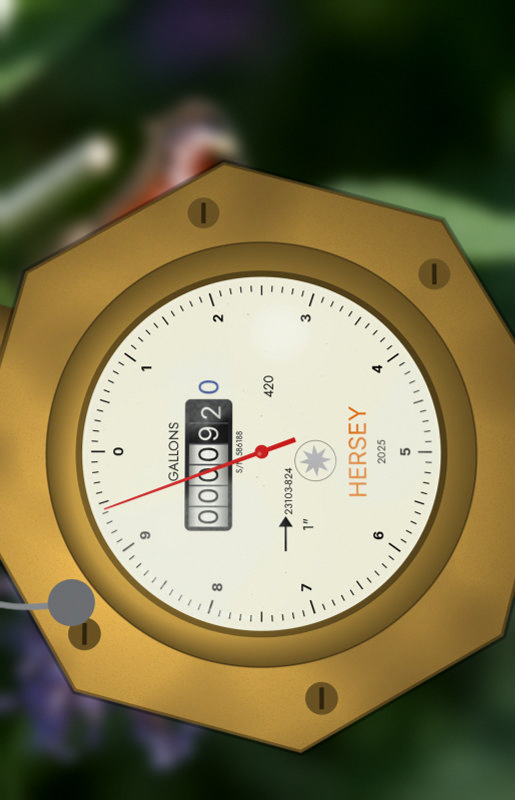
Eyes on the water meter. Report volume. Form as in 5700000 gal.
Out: 919.4 gal
